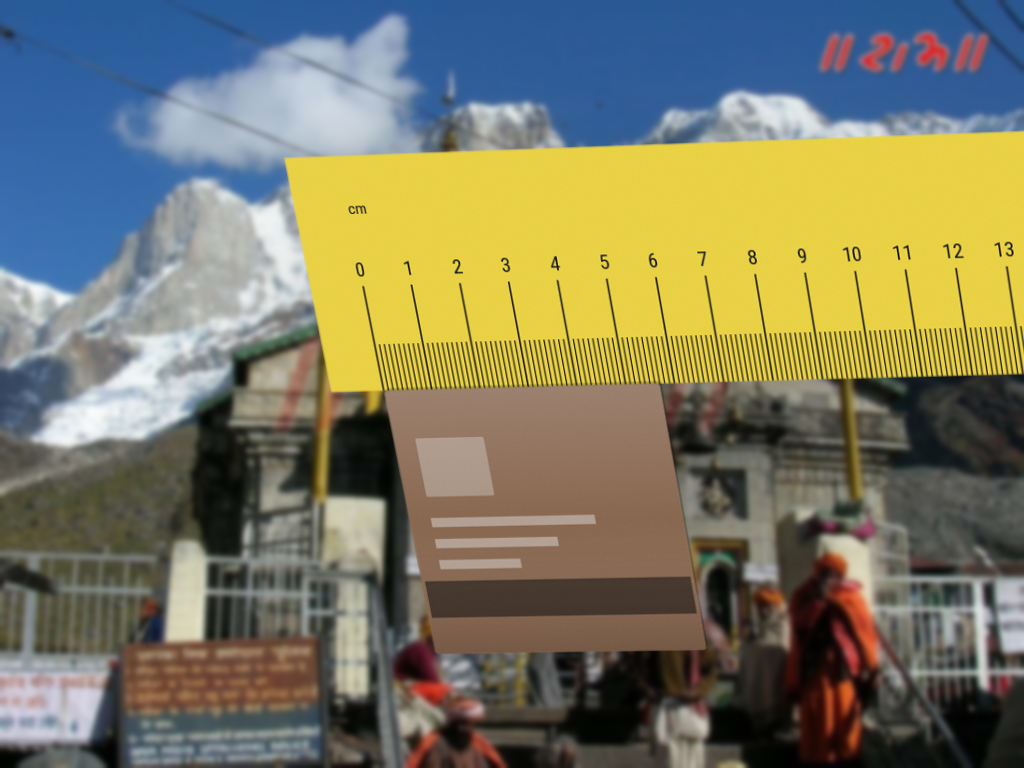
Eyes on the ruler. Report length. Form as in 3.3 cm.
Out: 5.7 cm
